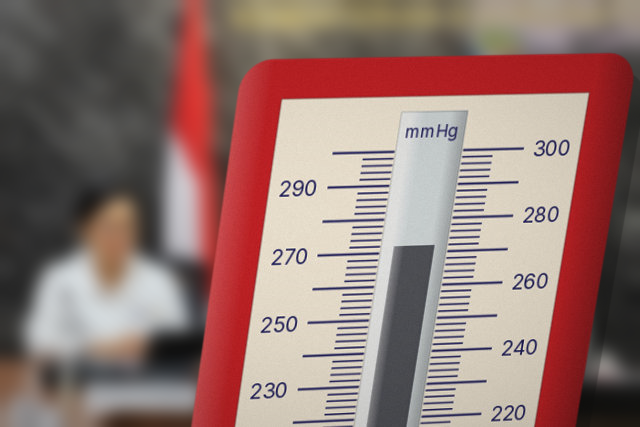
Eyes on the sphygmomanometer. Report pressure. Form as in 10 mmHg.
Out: 272 mmHg
